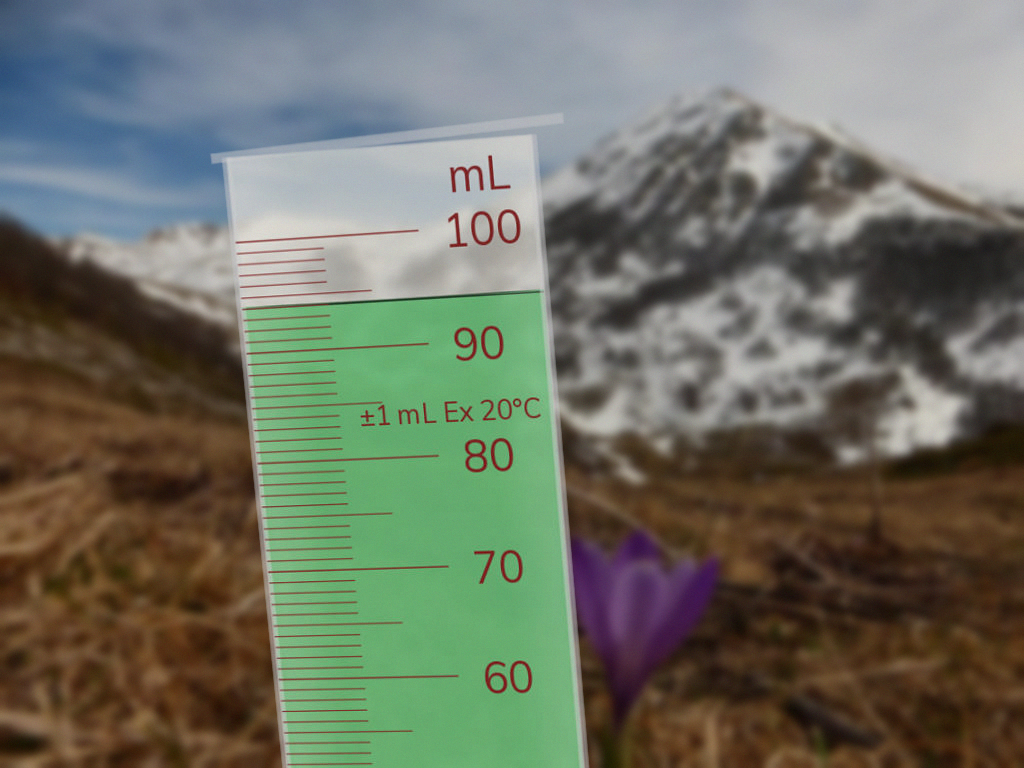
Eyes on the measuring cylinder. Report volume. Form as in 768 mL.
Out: 94 mL
